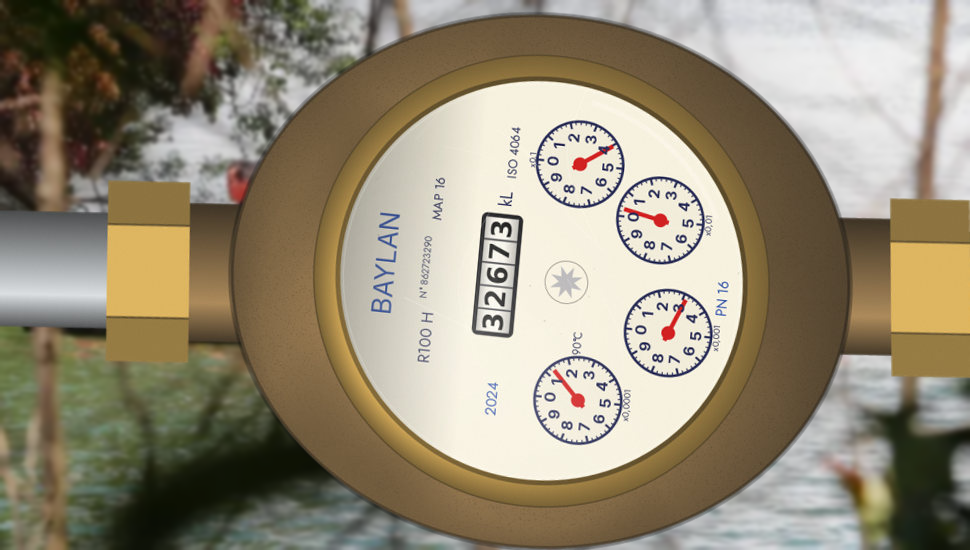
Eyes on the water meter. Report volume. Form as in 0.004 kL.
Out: 32673.4031 kL
